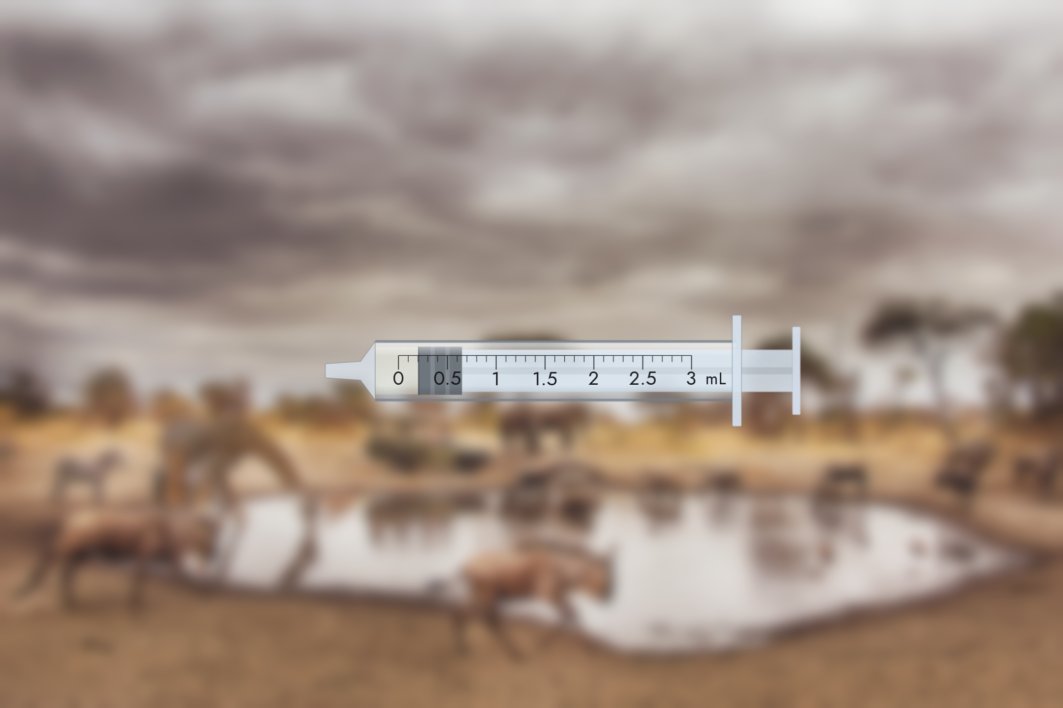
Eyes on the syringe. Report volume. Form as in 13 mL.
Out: 0.2 mL
